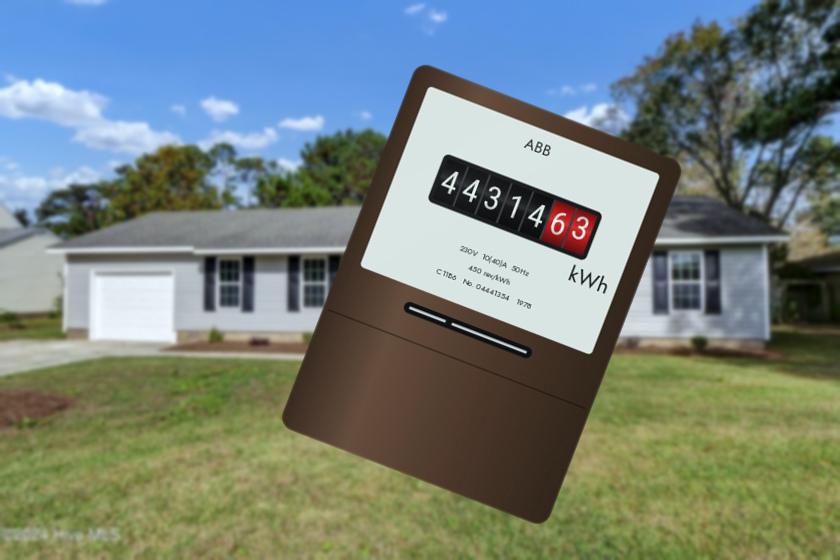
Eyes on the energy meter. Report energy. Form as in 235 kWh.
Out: 44314.63 kWh
